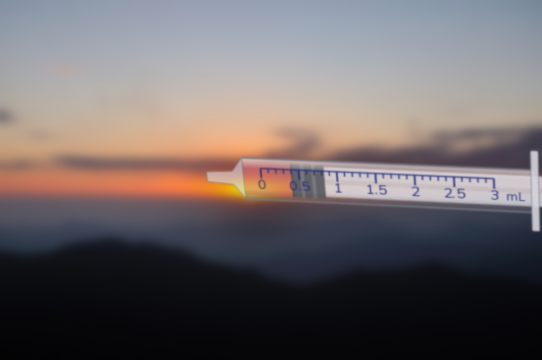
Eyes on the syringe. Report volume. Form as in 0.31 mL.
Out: 0.4 mL
